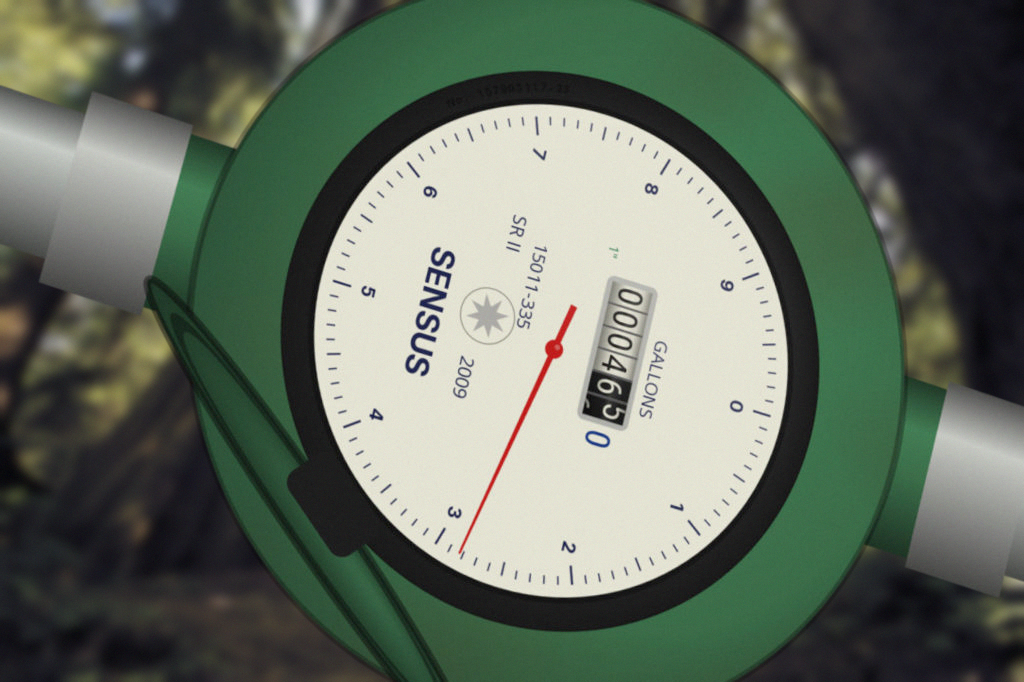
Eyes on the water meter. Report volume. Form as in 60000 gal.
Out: 4652.8 gal
